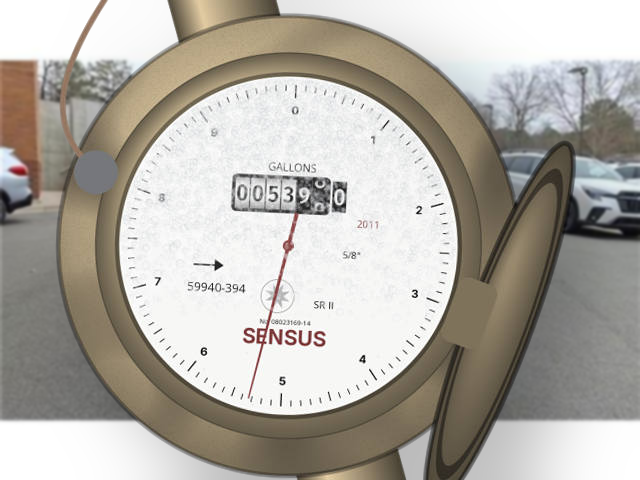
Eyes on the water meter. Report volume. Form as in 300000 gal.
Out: 53985.3 gal
